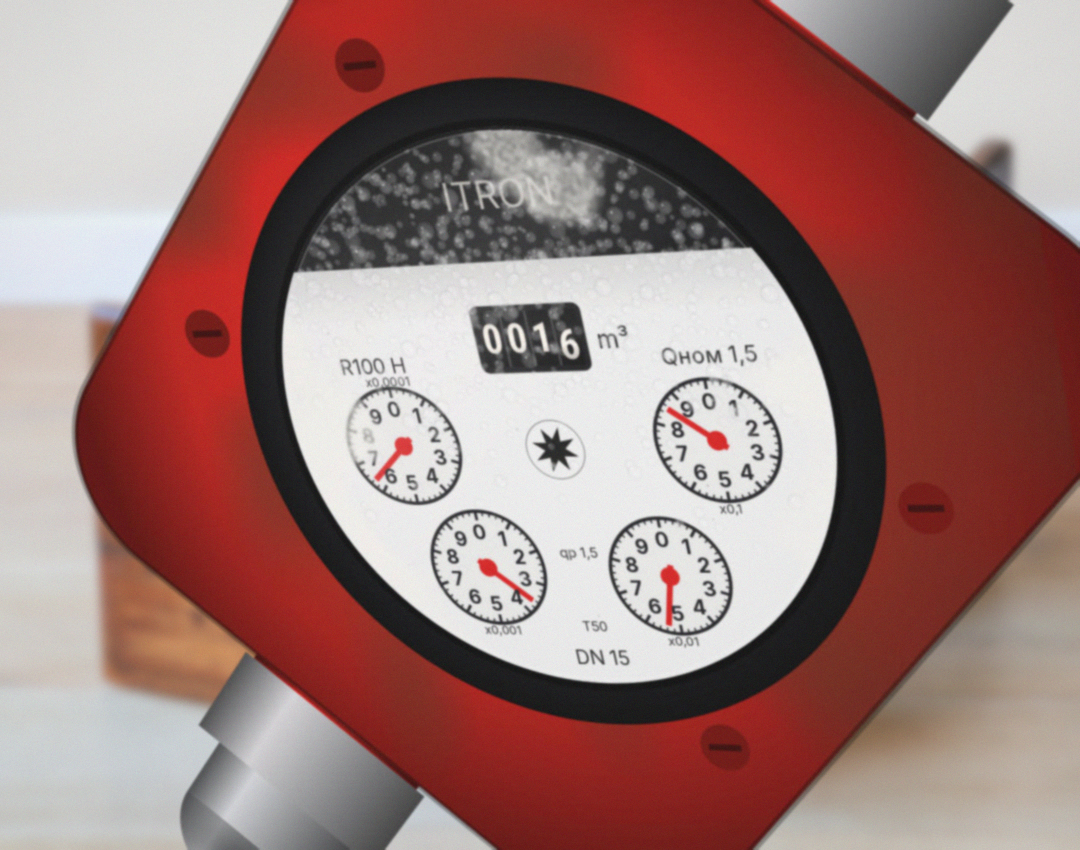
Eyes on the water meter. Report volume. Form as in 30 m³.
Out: 15.8536 m³
